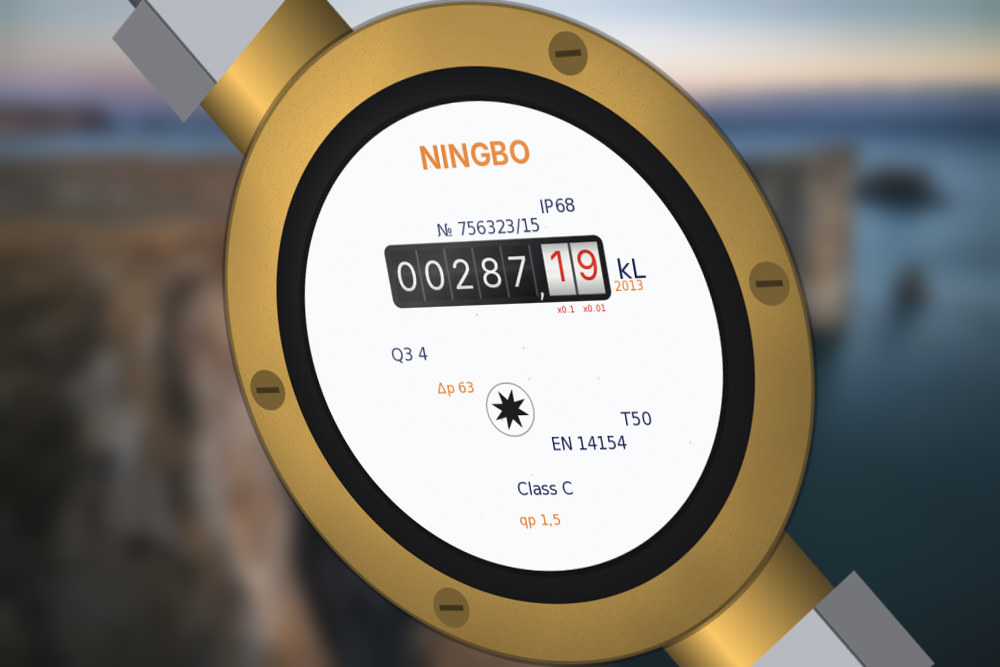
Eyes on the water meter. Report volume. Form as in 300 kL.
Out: 287.19 kL
